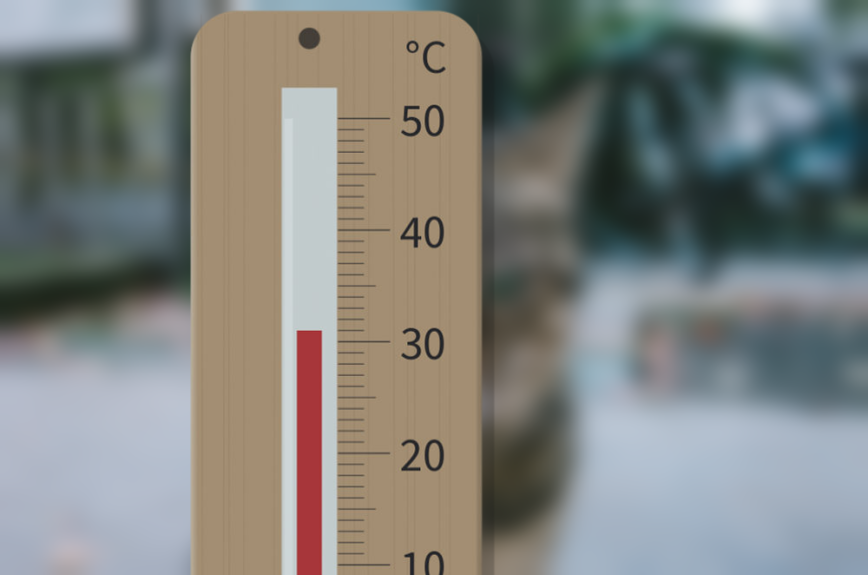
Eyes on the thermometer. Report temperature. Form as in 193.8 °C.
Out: 31 °C
